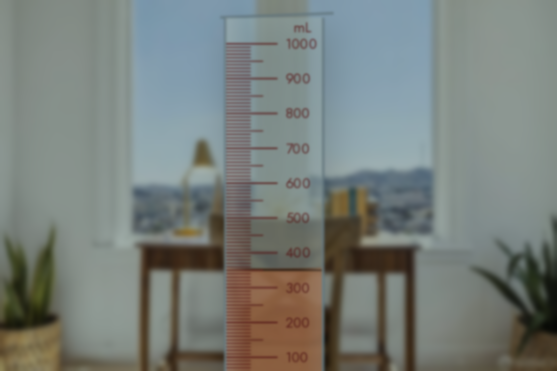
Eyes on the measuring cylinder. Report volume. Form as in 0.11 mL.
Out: 350 mL
